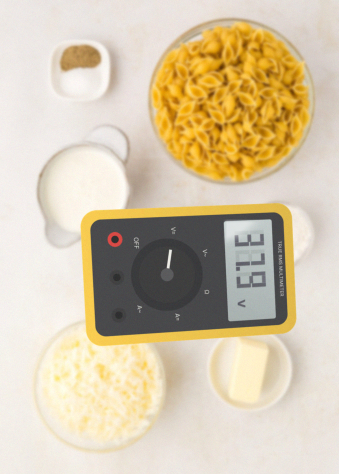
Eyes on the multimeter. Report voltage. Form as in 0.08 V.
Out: 37.9 V
